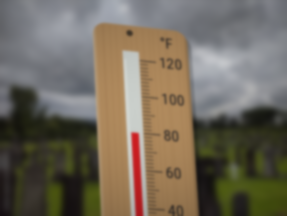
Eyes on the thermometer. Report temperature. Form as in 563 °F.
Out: 80 °F
